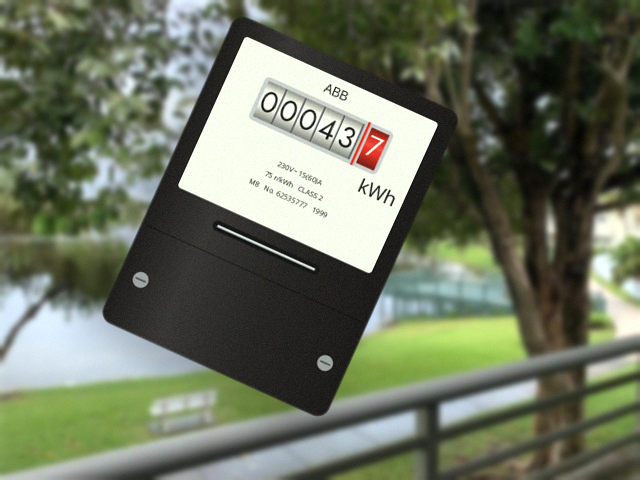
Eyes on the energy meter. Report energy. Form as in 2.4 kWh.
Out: 43.7 kWh
